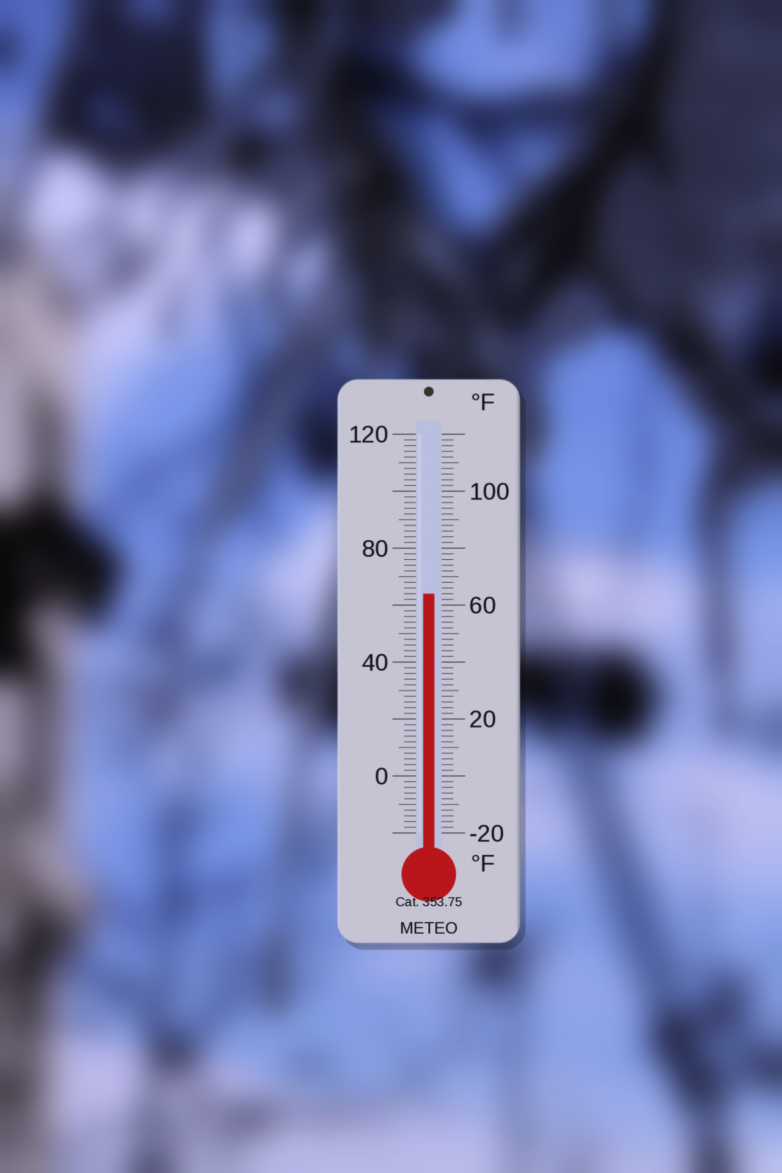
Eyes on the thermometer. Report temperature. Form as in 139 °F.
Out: 64 °F
